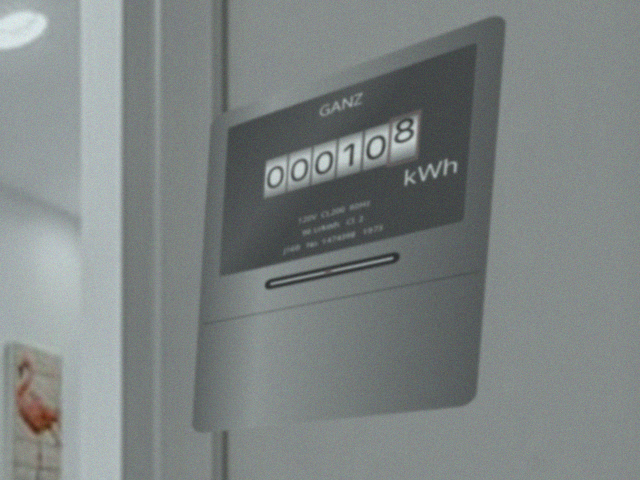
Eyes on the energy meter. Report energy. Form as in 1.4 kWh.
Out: 10.8 kWh
